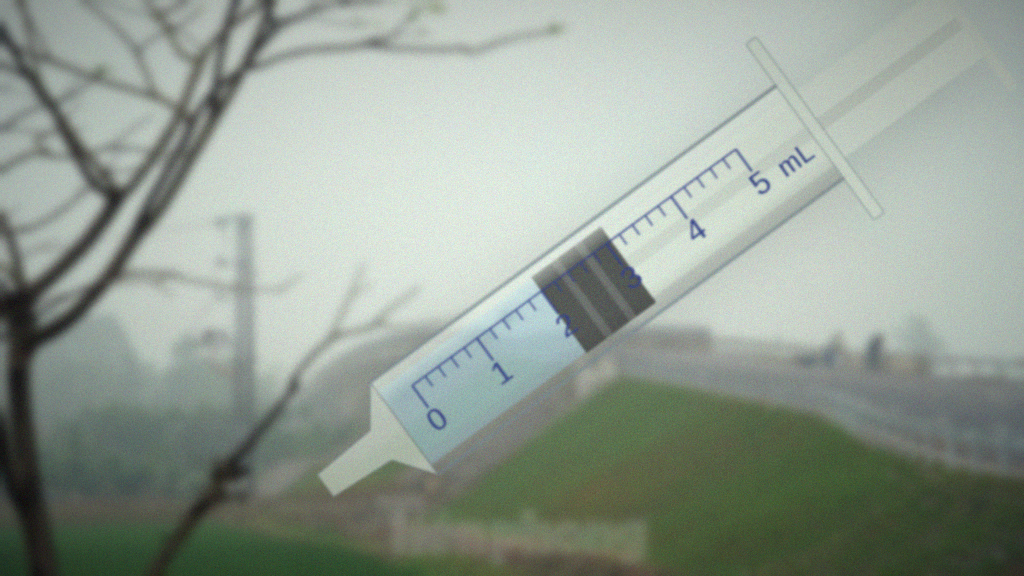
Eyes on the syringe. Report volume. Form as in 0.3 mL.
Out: 2 mL
